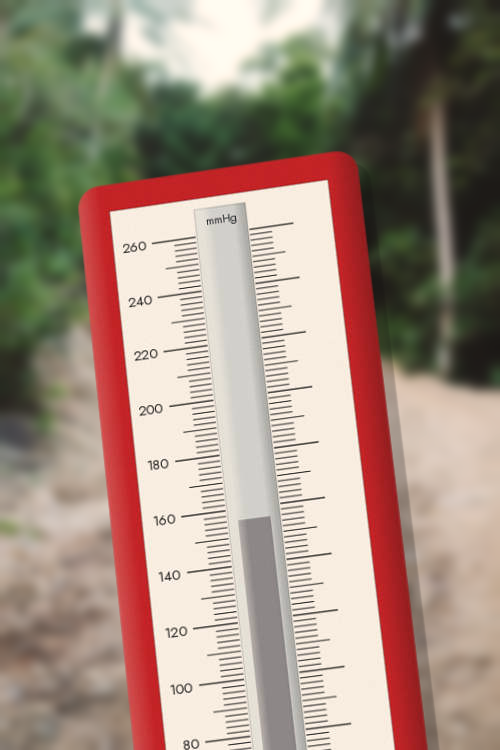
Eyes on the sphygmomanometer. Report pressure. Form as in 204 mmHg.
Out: 156 mmHg
